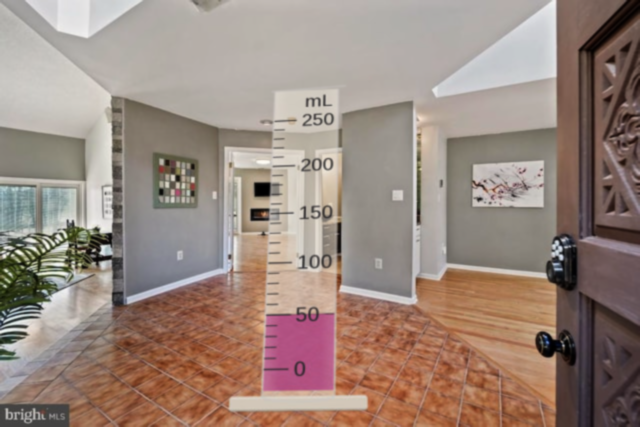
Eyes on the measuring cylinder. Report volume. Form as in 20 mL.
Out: 50 mL
